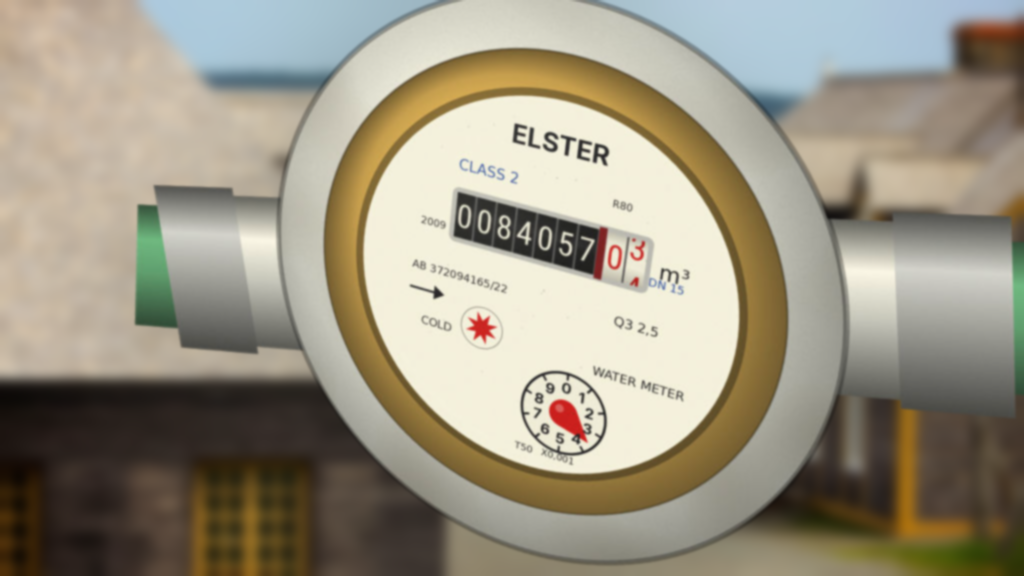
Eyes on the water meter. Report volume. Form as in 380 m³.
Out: 84057.033 m³
